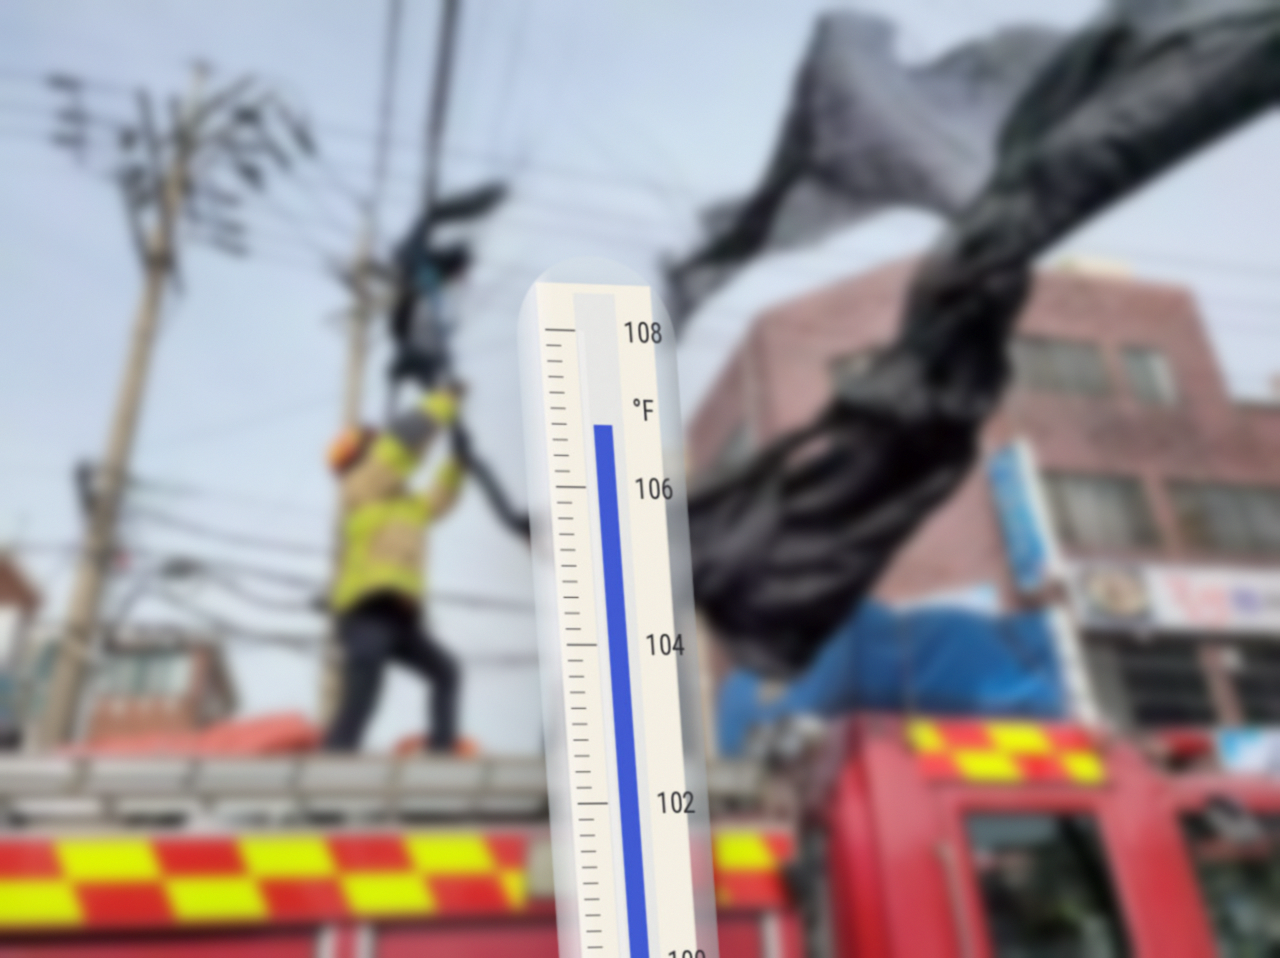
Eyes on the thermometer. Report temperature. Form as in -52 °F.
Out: 106.8 °F
